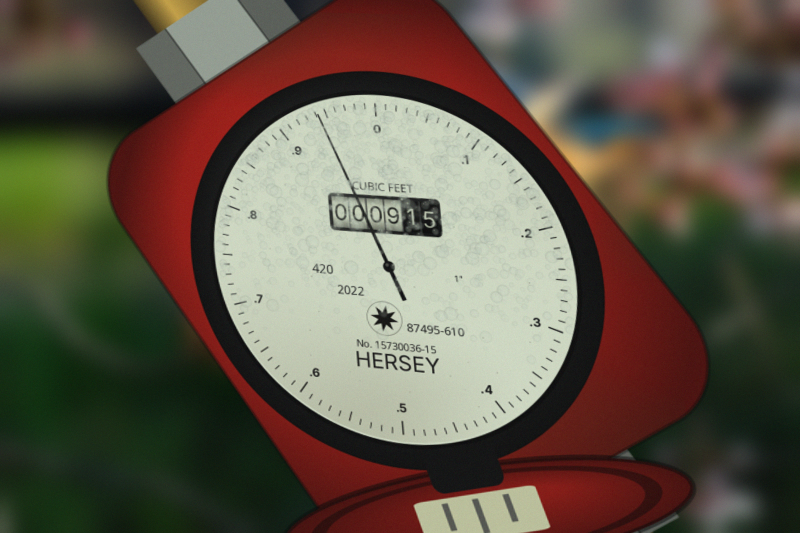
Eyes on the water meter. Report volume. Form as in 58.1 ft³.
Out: 914.94 ft³
